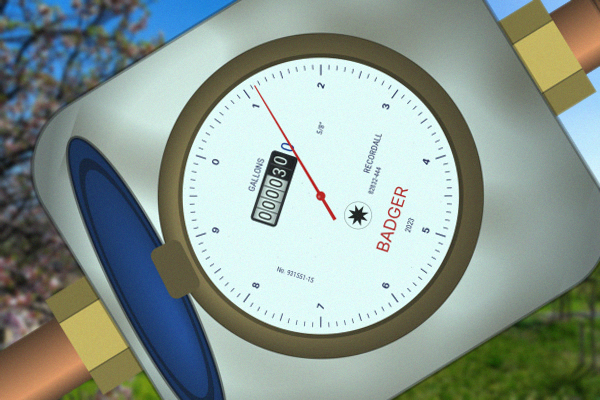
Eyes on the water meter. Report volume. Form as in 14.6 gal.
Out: 301.1 gal
